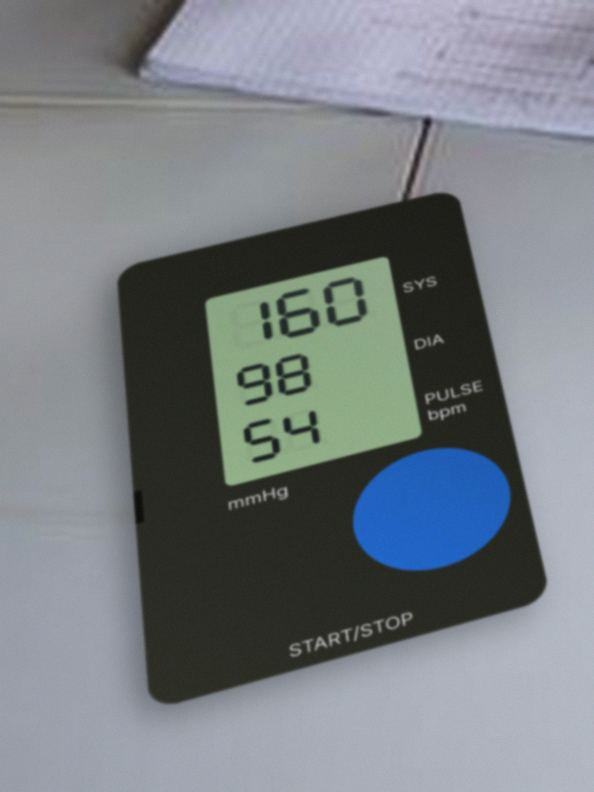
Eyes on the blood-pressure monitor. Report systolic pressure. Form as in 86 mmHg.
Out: 160 mmHg
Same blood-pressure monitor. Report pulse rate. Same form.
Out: 54 bpm
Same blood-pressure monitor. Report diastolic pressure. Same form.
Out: 98 mmHg
